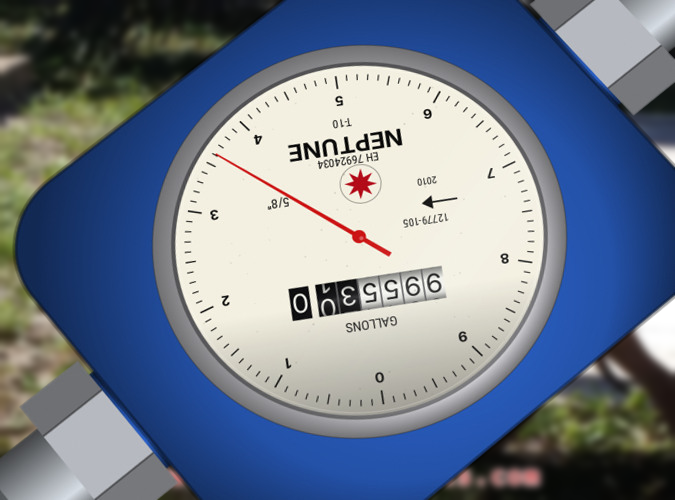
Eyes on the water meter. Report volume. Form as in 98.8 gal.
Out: 9955303.6 gal
